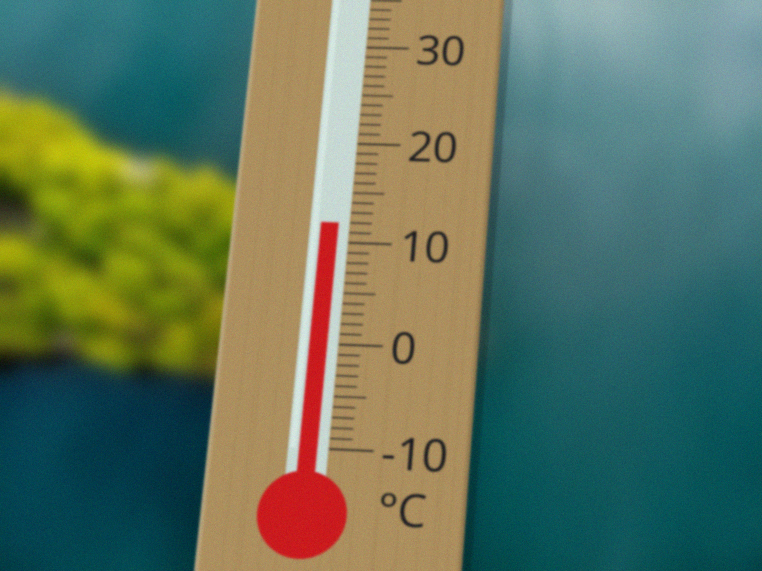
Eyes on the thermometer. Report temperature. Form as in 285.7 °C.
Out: 12 °C
